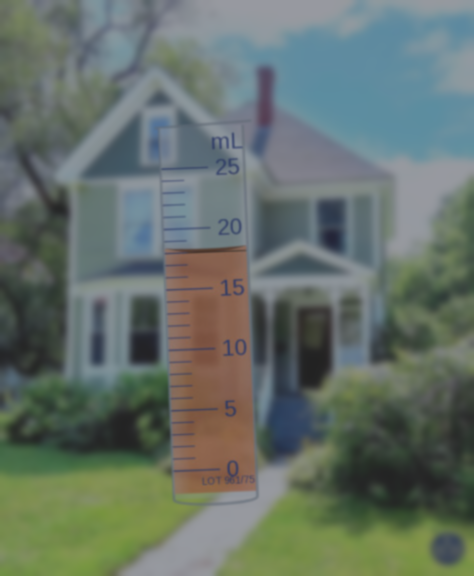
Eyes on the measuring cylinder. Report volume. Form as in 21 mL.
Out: 18 mL
